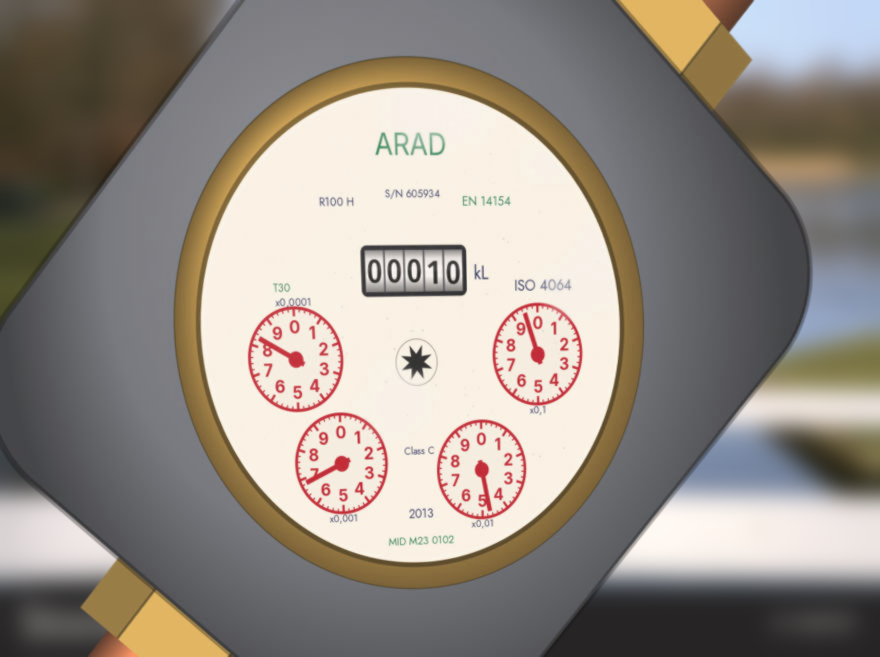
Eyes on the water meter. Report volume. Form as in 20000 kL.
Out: 9.9468 kL
